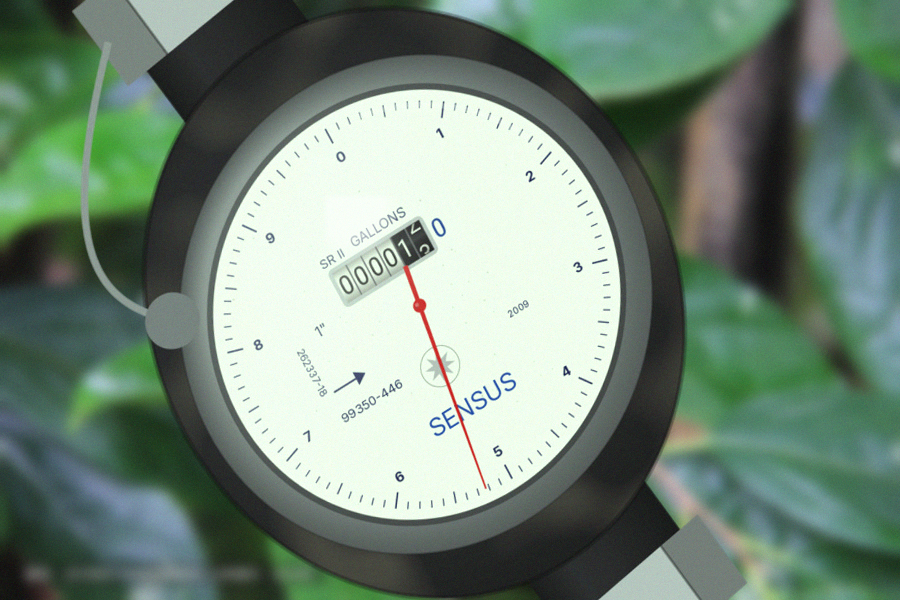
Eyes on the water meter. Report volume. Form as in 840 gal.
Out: 125.2 gal
